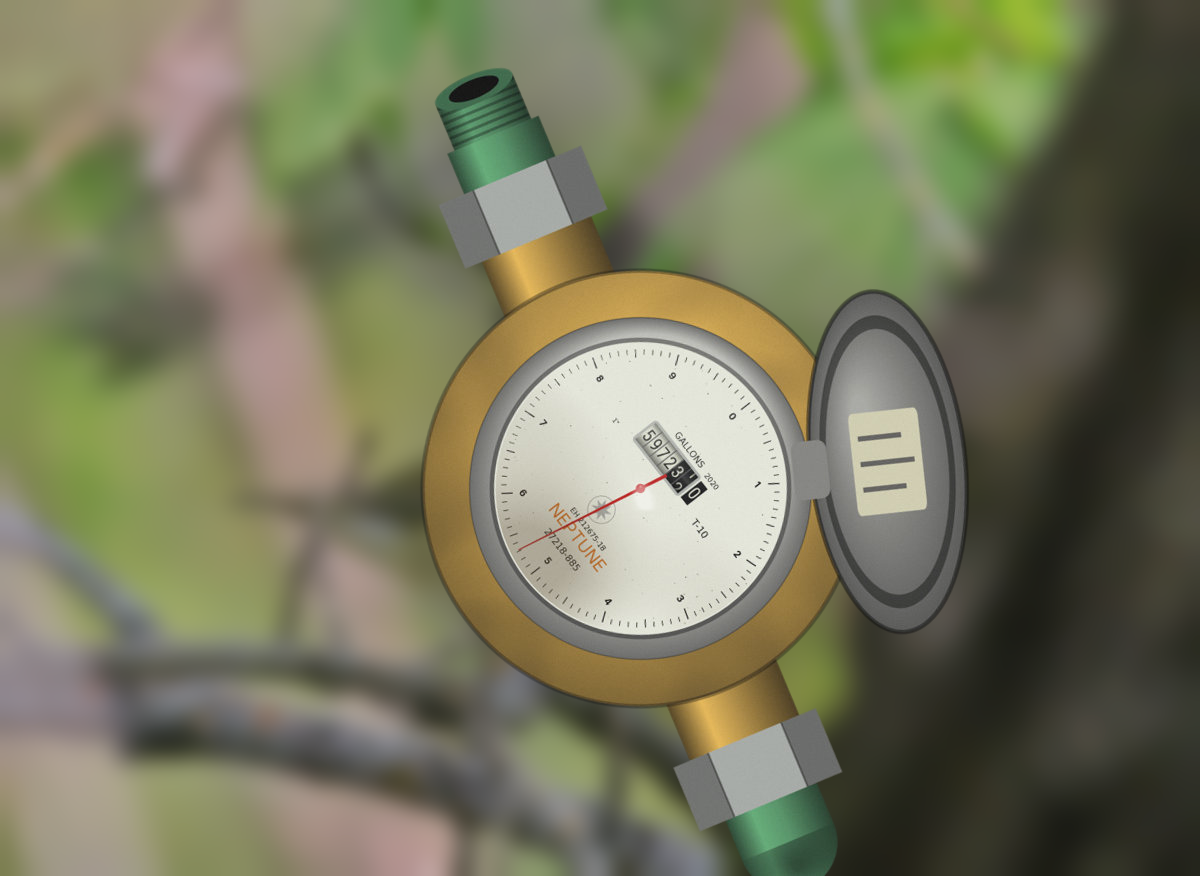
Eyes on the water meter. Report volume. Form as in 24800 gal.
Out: 5972315.3 gal
